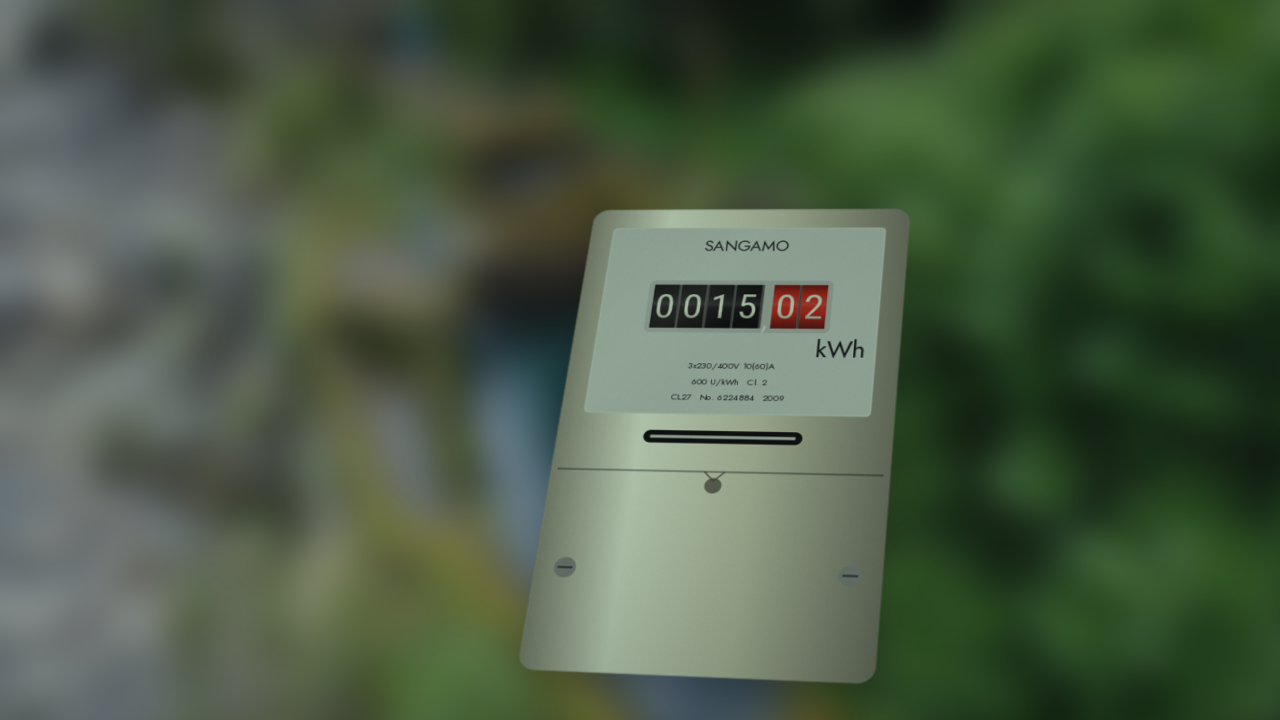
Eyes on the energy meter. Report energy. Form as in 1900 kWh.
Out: 15.02 kWh
